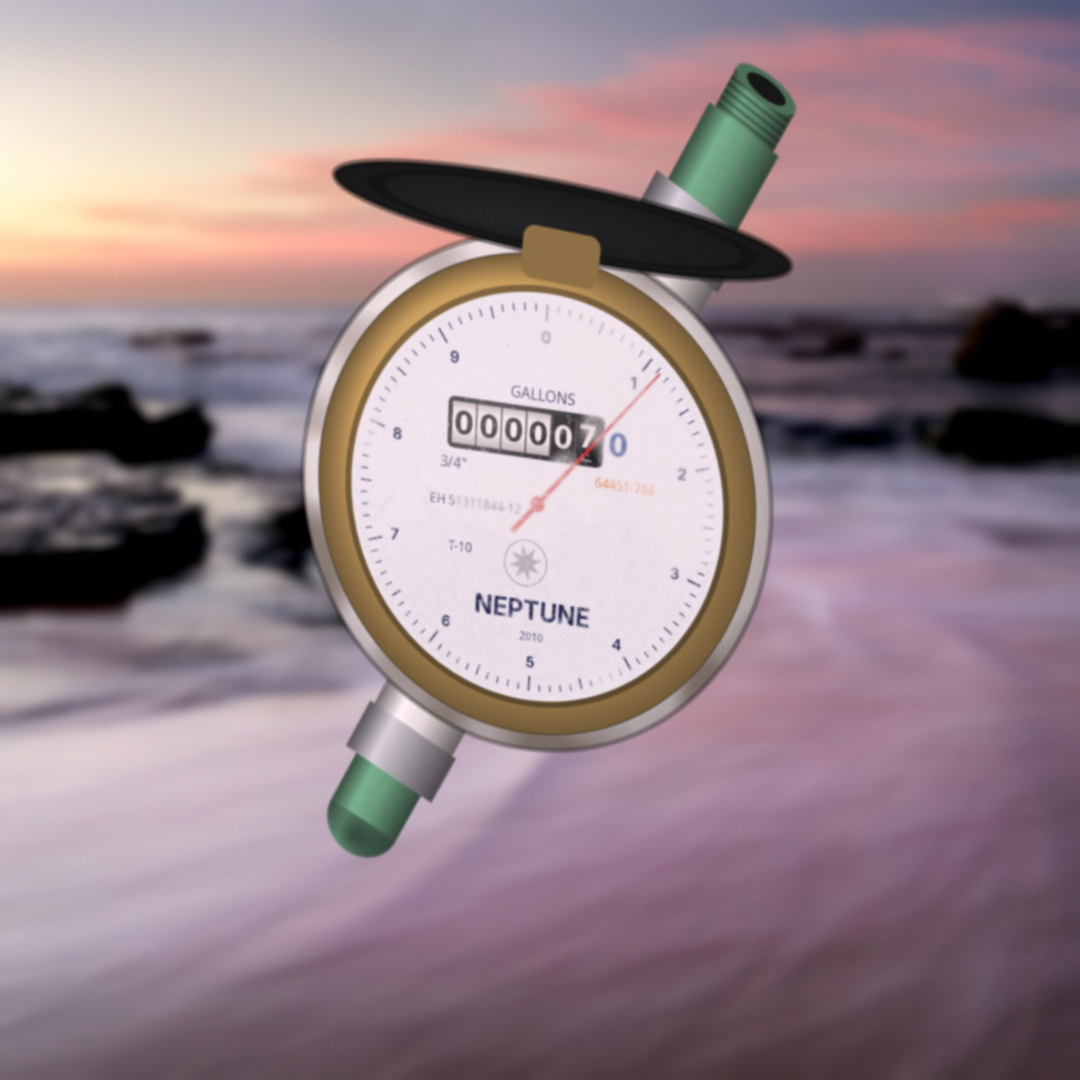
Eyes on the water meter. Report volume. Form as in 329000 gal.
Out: 71.1 gal
